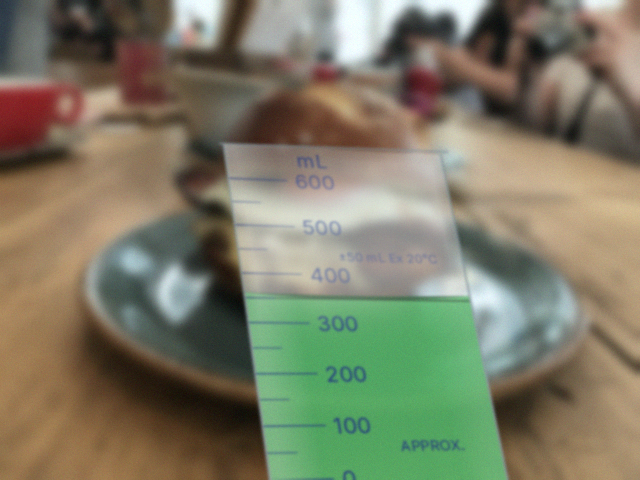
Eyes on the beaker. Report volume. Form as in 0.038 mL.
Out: 350 mL
